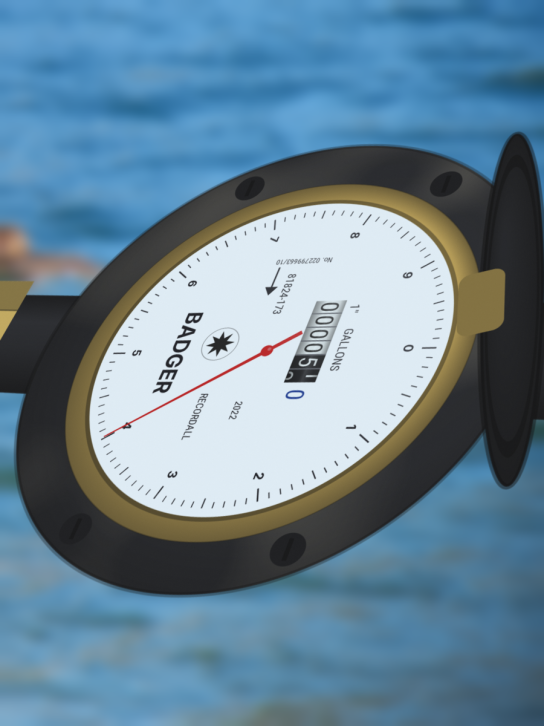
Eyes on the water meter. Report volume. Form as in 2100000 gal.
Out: 514.0 gal
